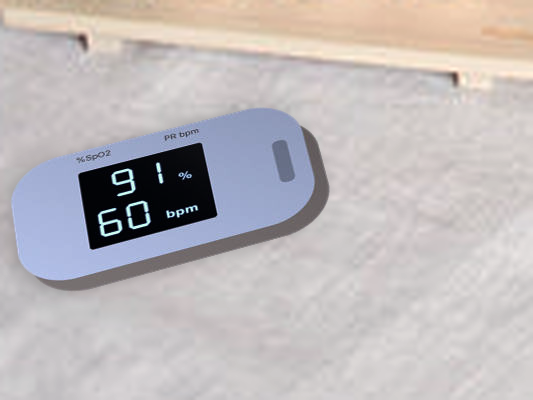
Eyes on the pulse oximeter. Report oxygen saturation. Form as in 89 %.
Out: 91 %
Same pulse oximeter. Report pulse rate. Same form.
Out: 60 bpm
